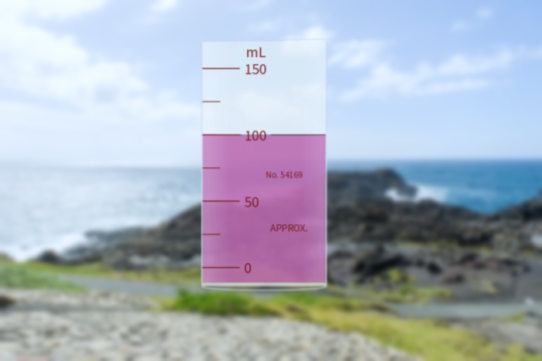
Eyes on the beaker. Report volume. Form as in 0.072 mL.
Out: 100 mL
